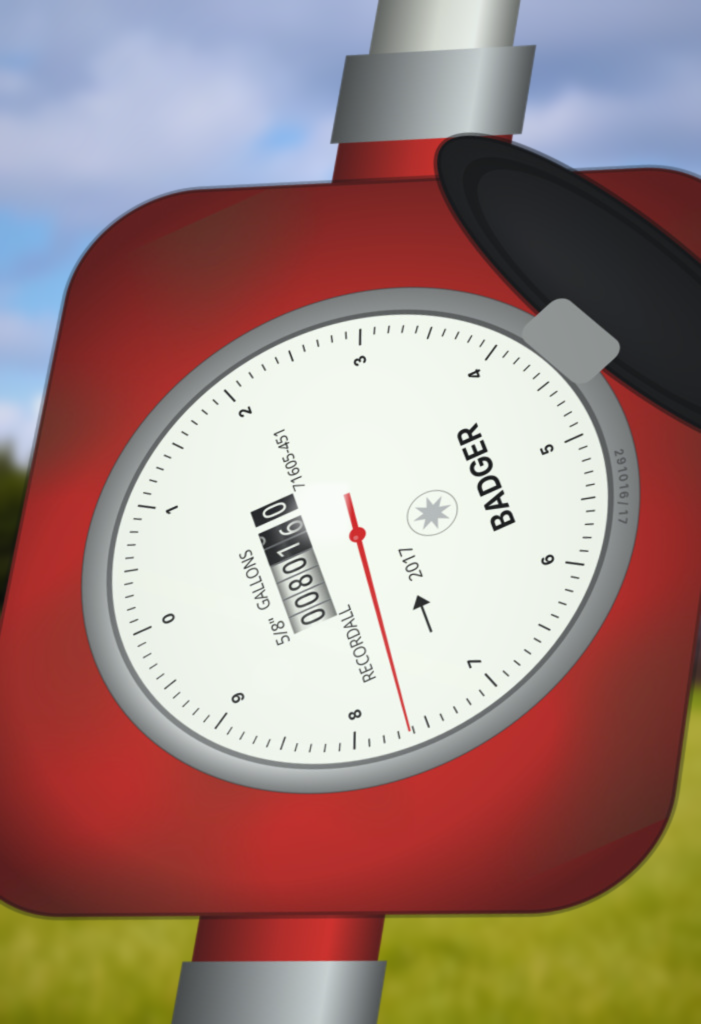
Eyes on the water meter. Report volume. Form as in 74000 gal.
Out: 80157.6 gal
